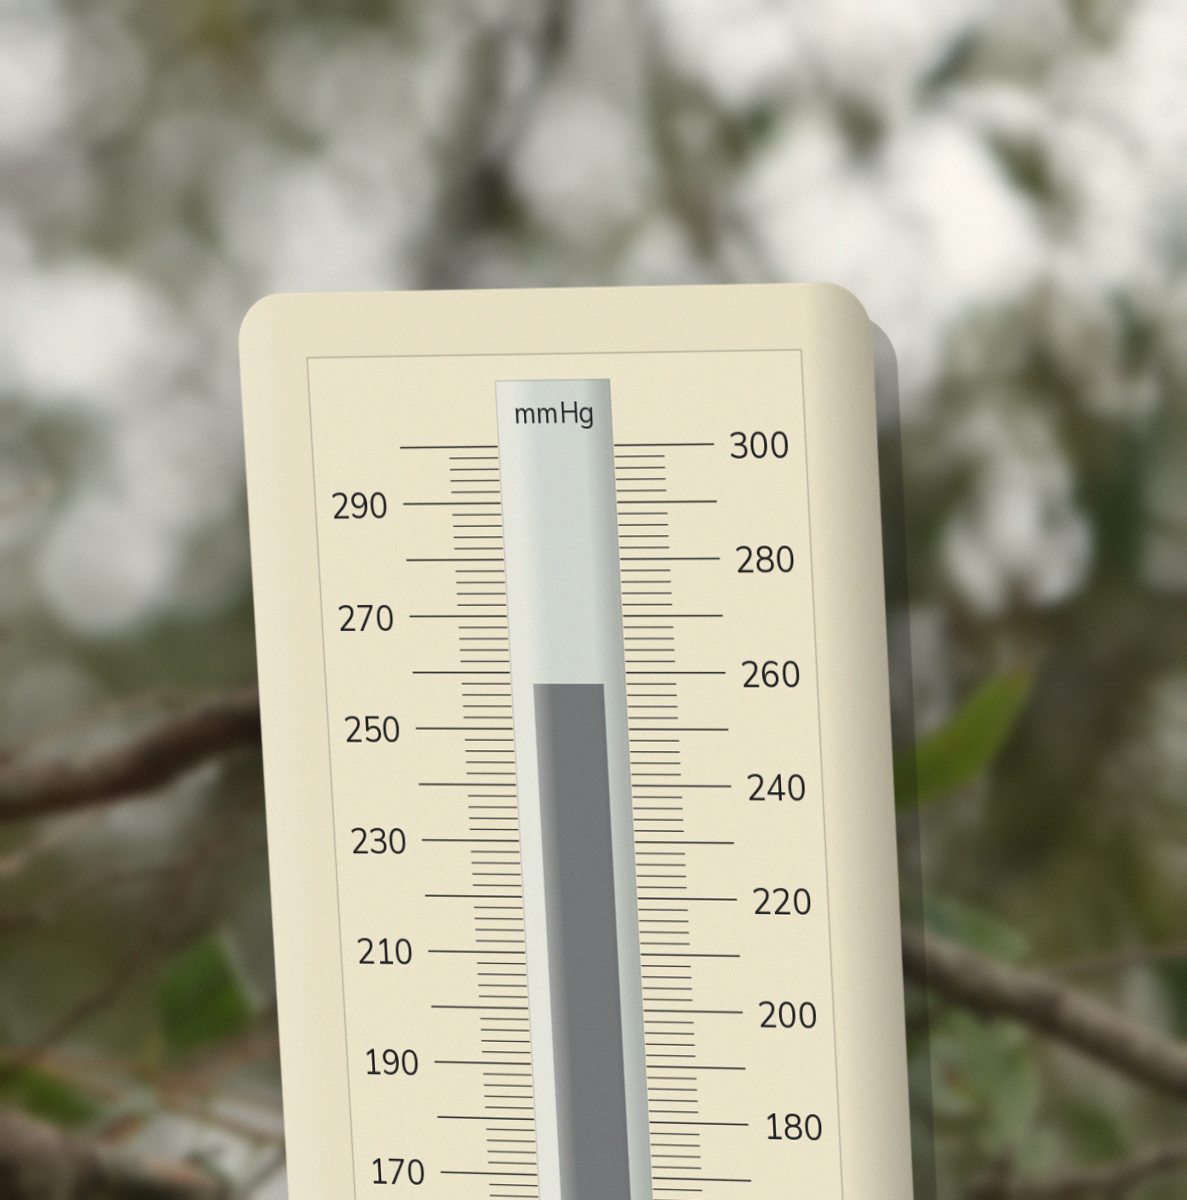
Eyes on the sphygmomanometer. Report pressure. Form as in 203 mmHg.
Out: 258 mmHg
